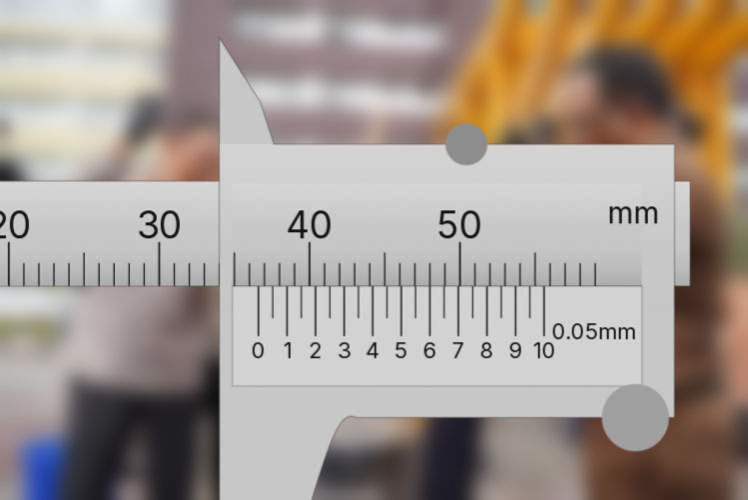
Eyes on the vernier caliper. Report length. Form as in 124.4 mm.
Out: 36.6 mm
